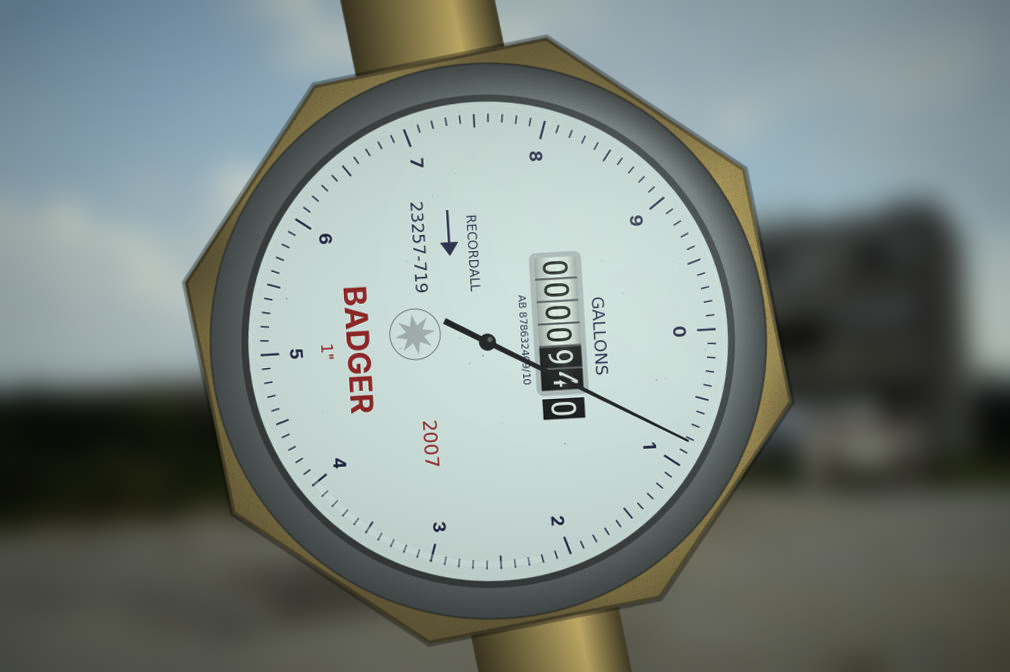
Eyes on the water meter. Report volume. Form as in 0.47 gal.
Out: 940.8 gal
